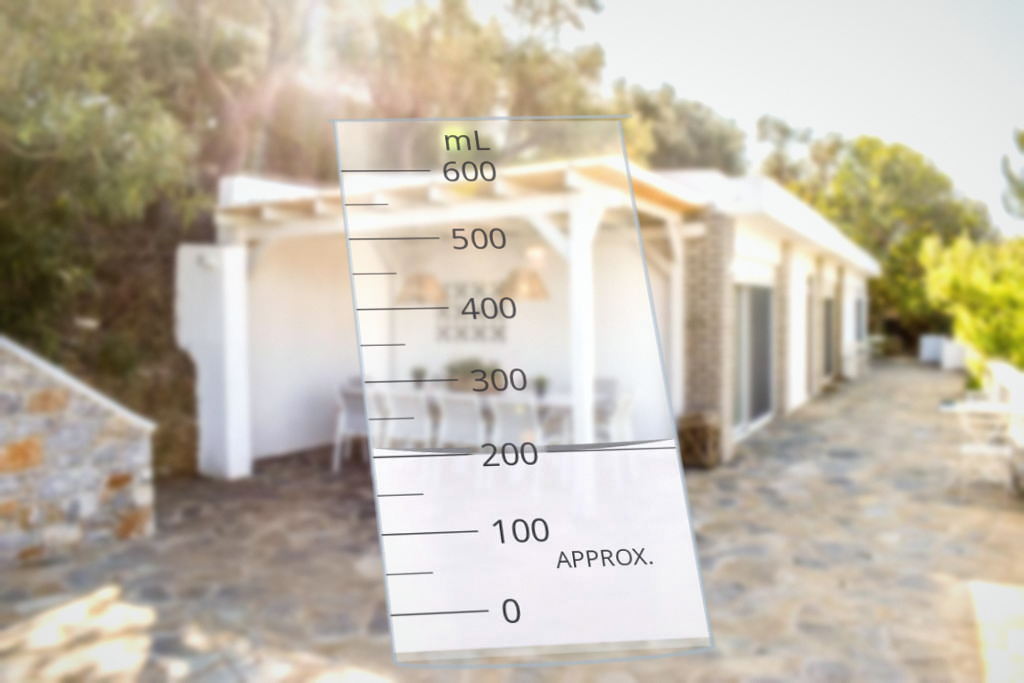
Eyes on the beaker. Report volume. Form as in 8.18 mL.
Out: 200 mL
